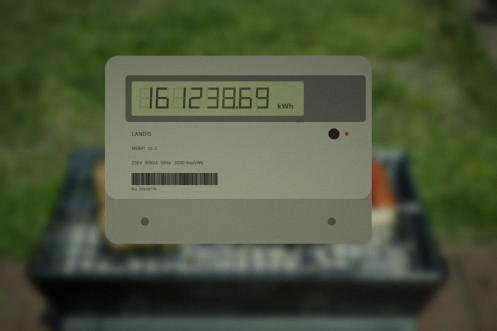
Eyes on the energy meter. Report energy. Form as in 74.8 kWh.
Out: 161238.69 kWh
